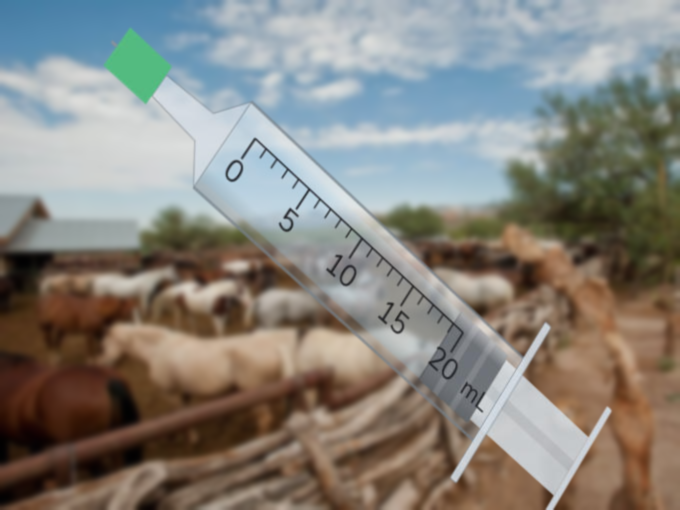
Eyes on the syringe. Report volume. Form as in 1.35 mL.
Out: 19 mL
